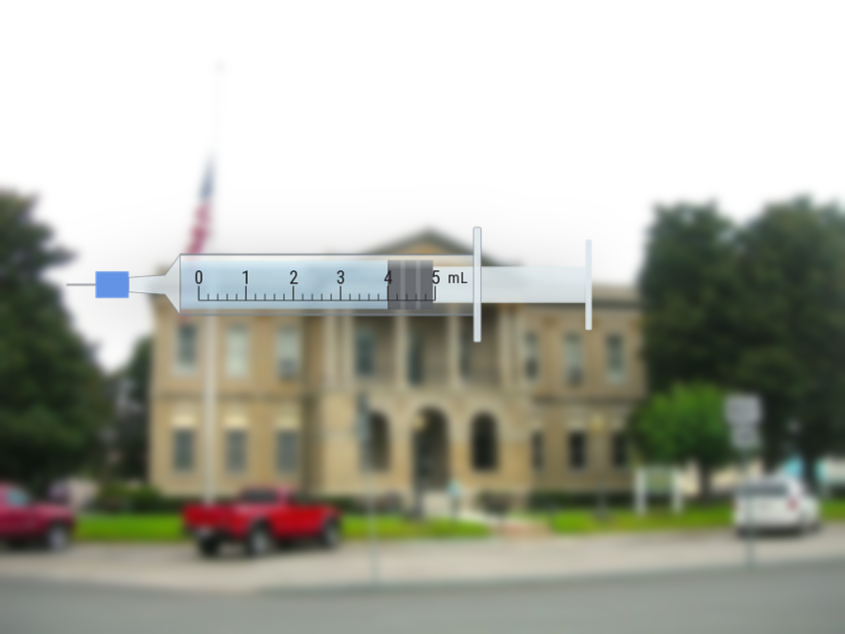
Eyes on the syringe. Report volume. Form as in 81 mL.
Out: 4 mL
